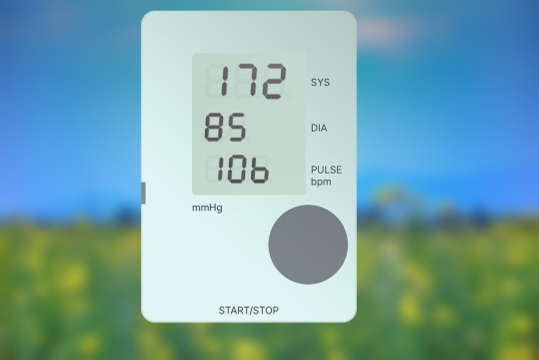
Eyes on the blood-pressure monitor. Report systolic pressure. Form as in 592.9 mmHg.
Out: 172 mmHg
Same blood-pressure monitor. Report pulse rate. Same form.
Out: 106 bpm
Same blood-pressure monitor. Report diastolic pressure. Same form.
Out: 85 mmHg
